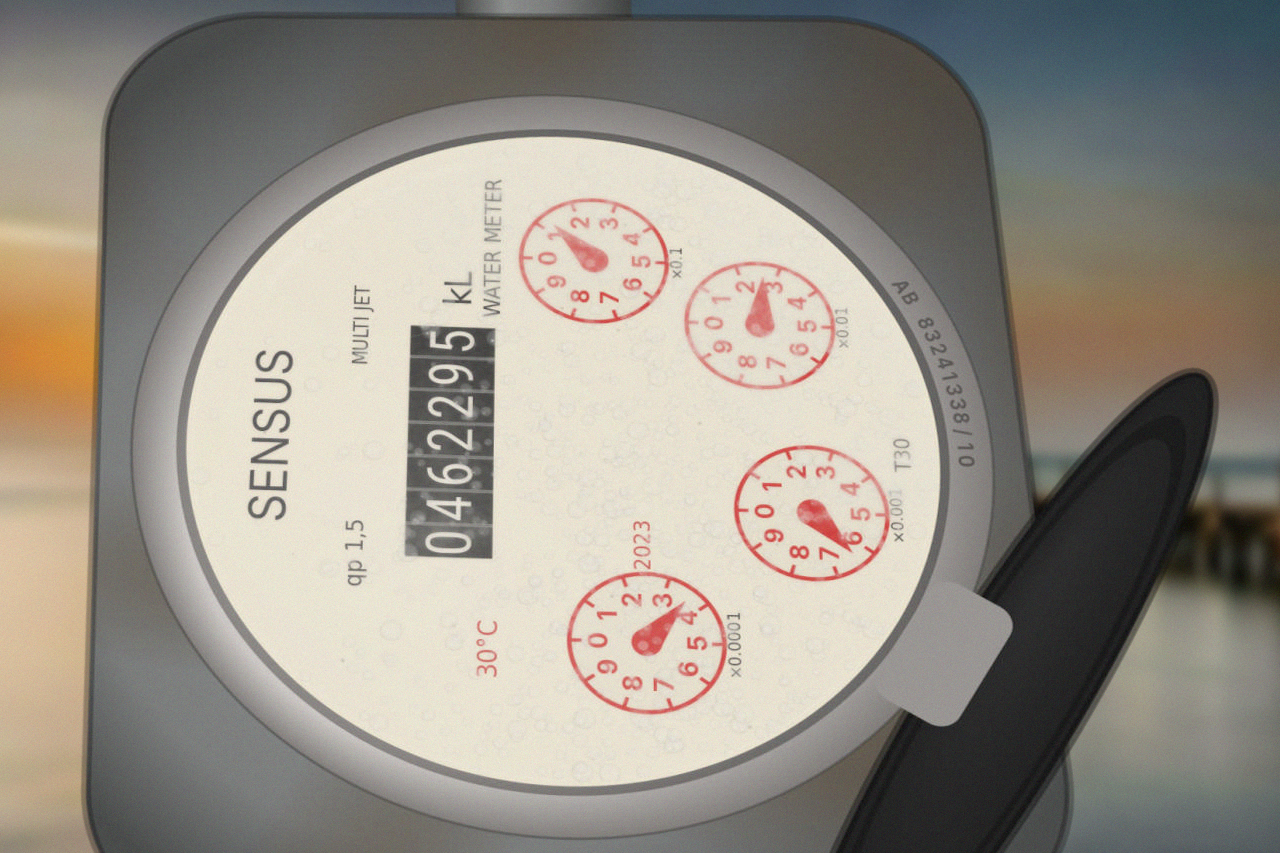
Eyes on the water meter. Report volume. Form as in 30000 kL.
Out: 462295.1263 kL
